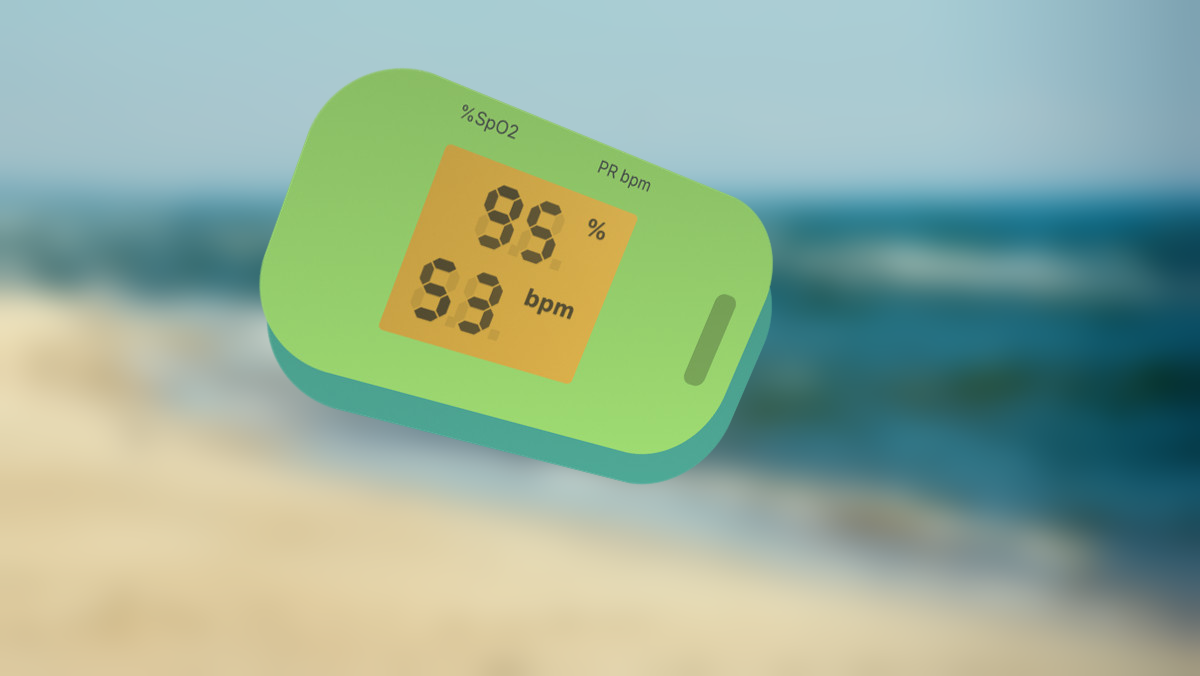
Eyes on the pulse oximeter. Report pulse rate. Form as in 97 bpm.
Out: 53 bpm
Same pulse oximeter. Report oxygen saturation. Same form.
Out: 95 %
